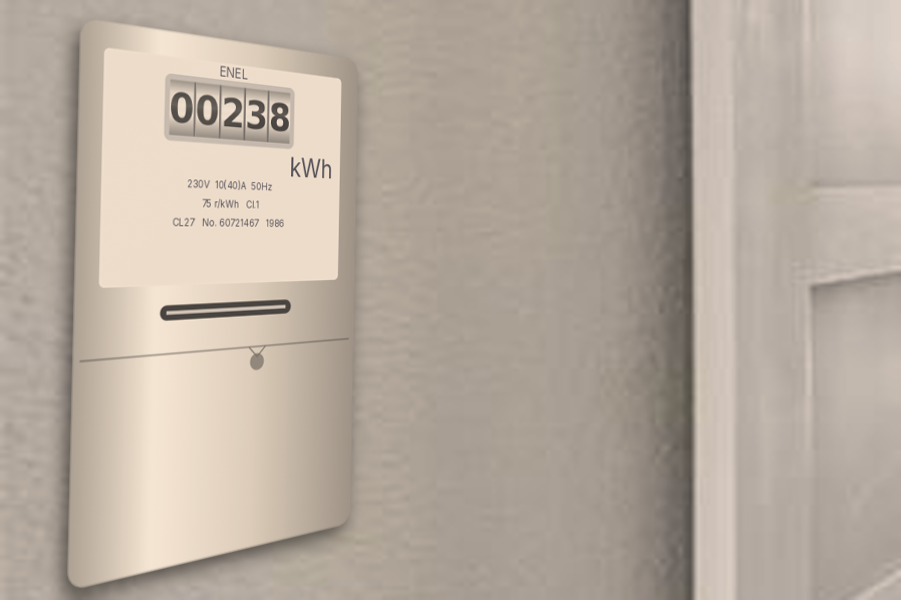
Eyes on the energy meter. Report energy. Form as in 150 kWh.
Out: 238 kWh
